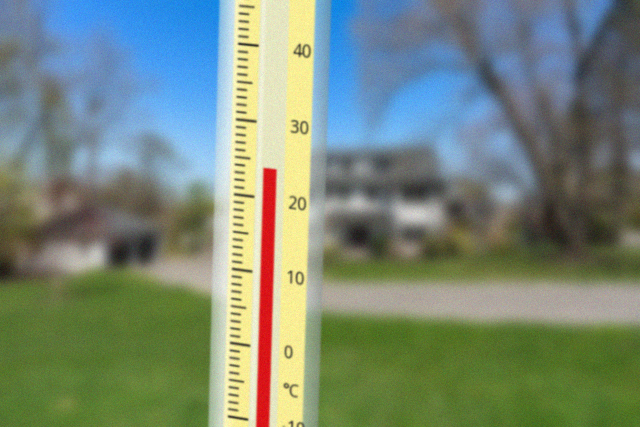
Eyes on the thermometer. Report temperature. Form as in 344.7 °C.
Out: 24 °C
